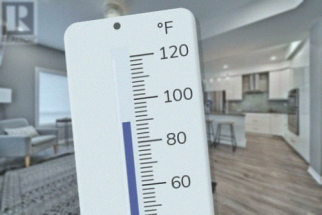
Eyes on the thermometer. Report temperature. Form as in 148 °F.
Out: 90 °F
